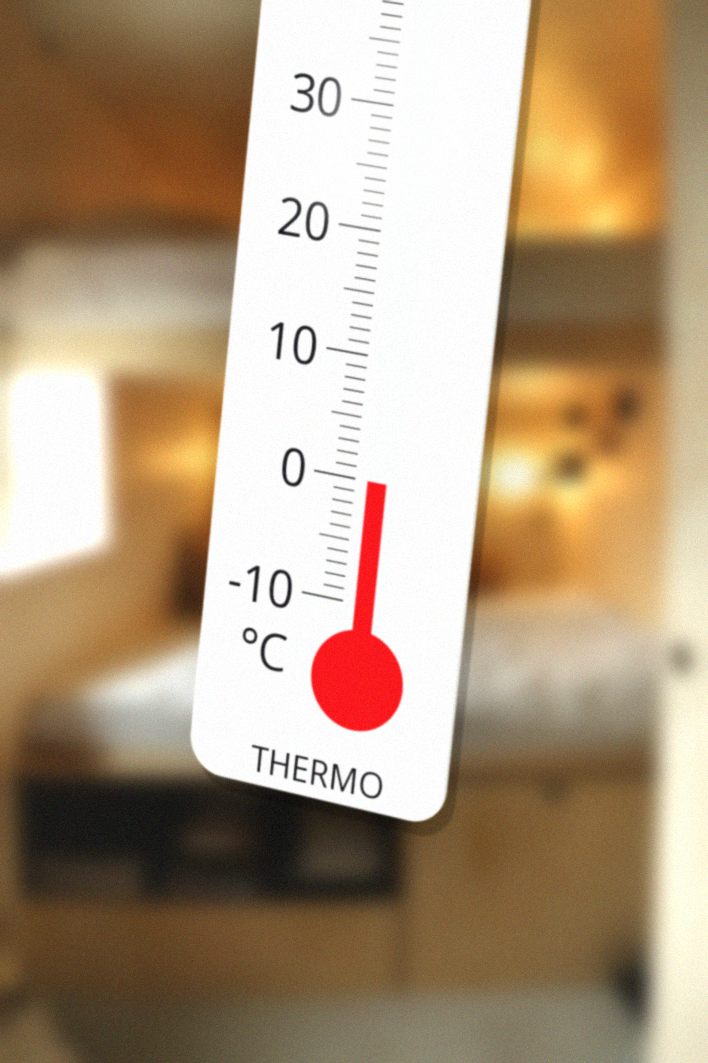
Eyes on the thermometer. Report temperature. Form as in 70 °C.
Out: 0 °C
